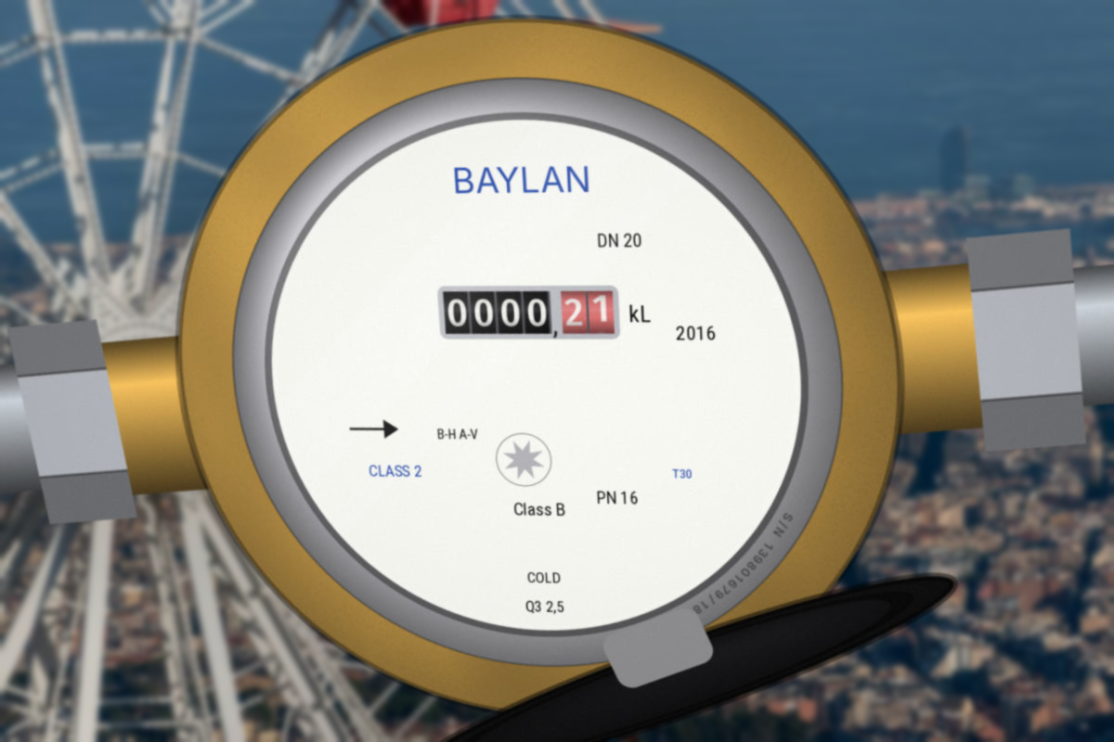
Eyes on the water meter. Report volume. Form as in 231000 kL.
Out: 0.21 kL
